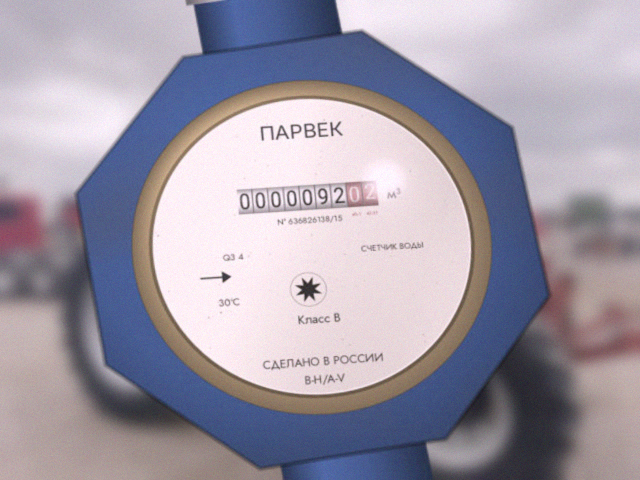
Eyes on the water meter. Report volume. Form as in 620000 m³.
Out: 92.02 m³
